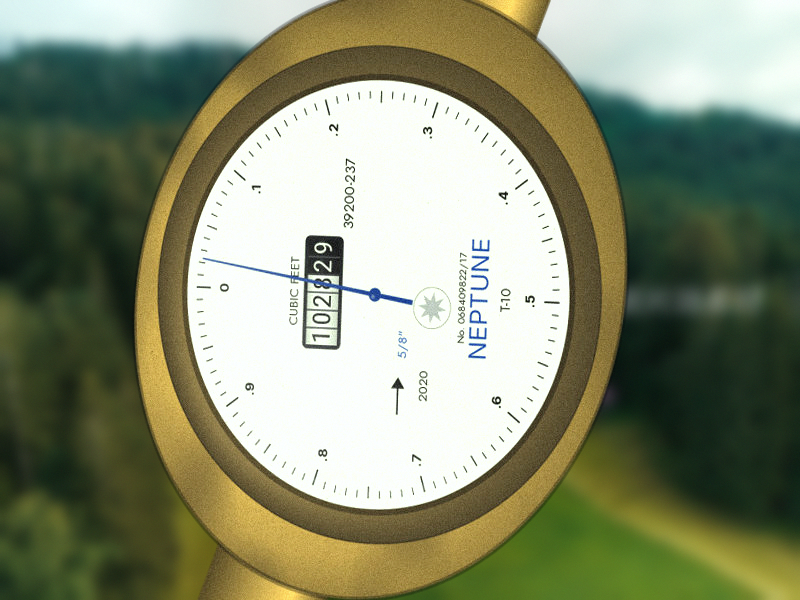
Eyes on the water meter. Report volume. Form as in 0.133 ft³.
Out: 102829.02 ft³
